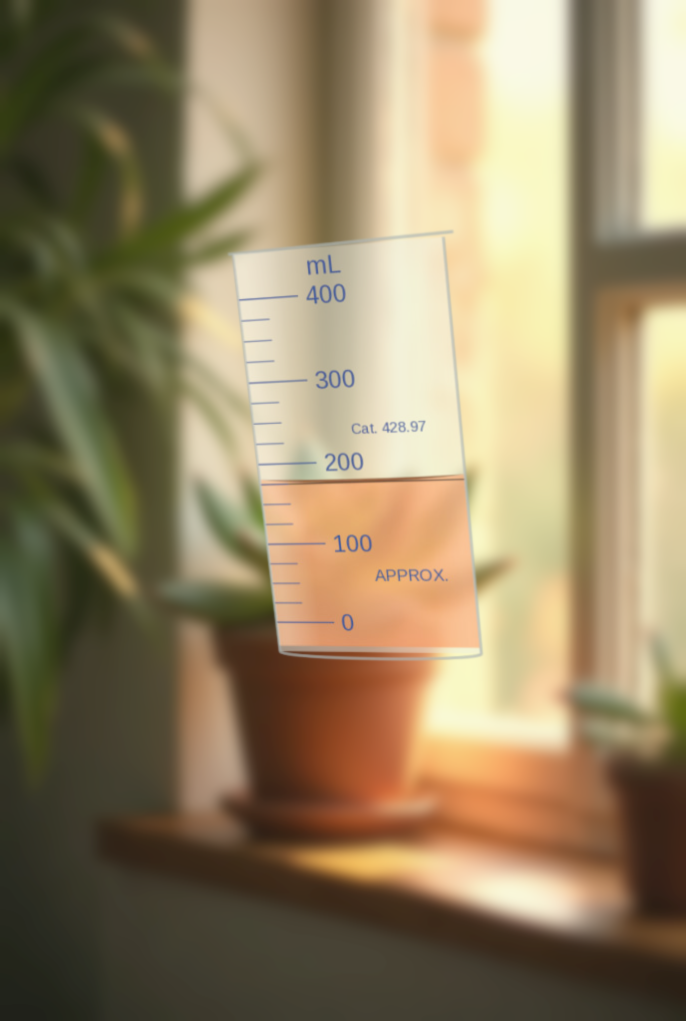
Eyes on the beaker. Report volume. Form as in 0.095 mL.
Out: 175 mL
